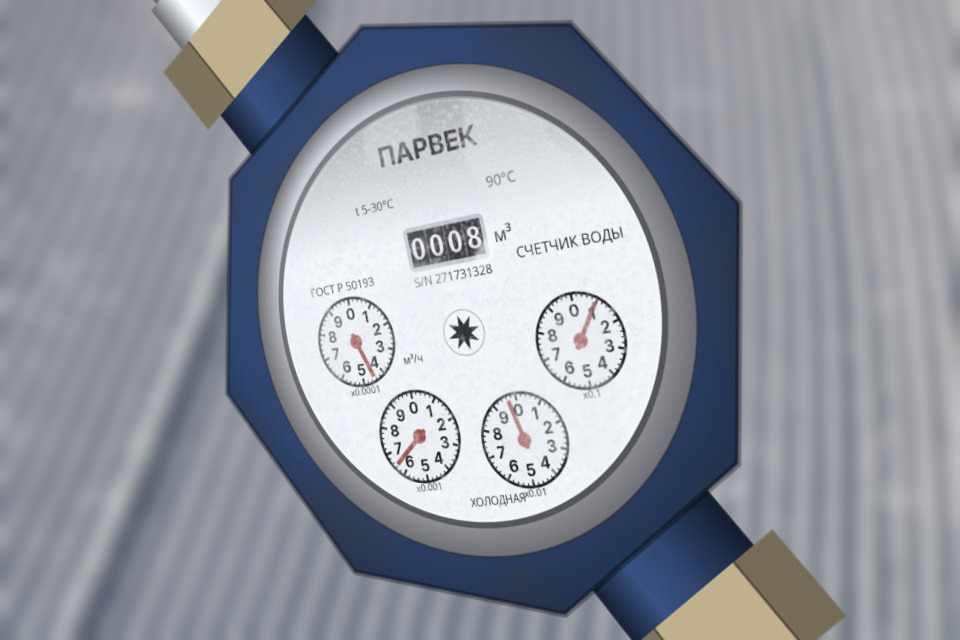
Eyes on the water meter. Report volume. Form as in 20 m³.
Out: 8.0964 m³
